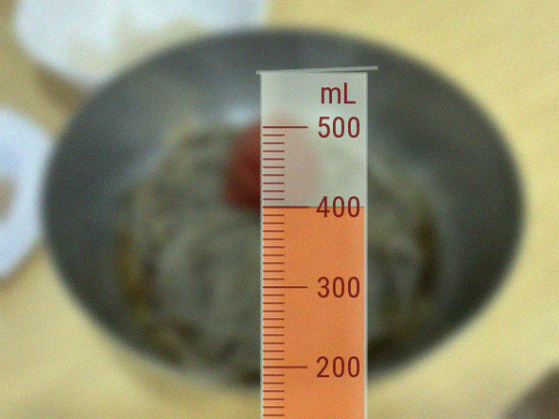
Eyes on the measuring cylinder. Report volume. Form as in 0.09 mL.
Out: 400 mL
